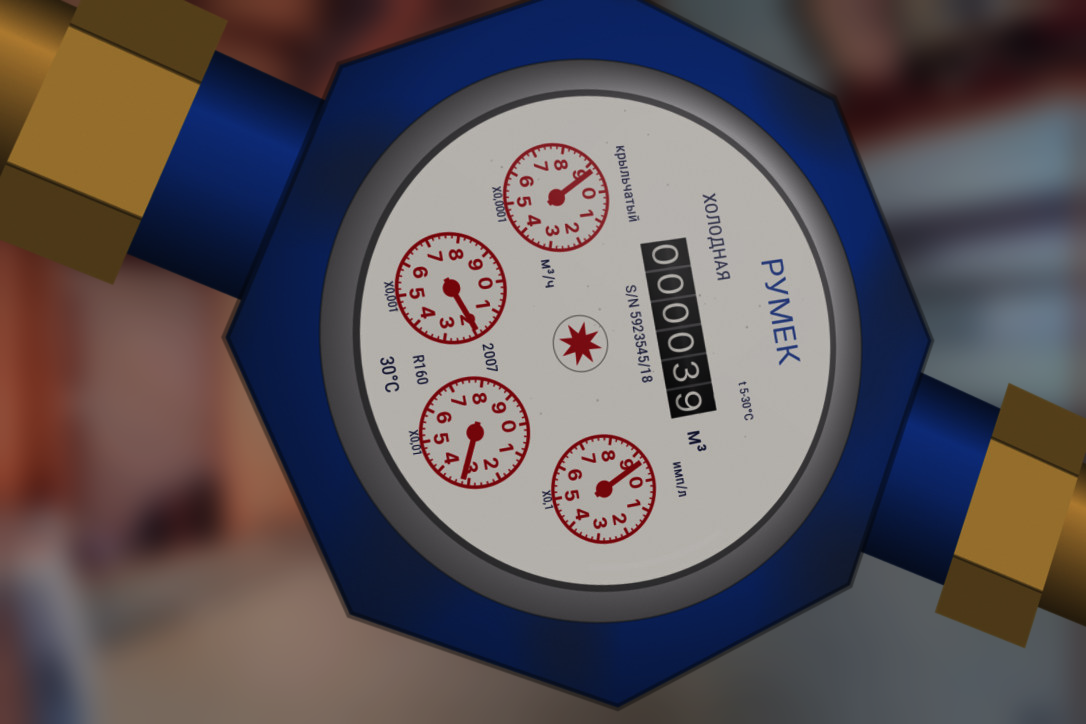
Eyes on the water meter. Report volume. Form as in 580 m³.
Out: 38.9319 m³
